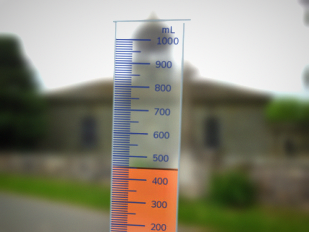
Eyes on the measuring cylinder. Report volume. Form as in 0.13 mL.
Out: 450 mL
